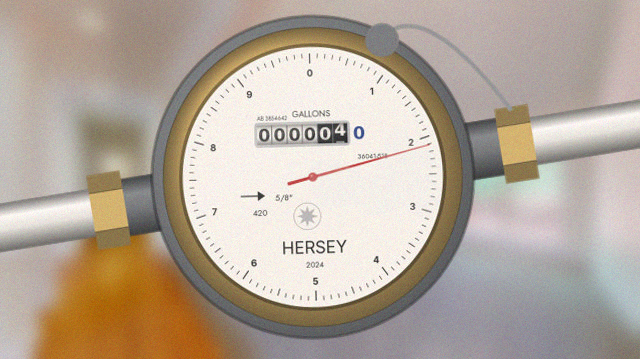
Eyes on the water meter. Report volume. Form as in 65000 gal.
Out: 42.1 gal
